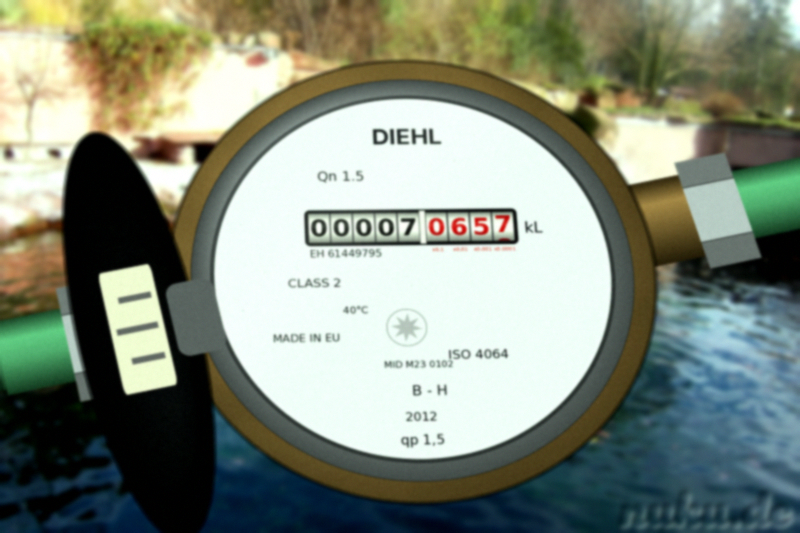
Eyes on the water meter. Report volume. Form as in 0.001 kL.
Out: 7.0657 kL
